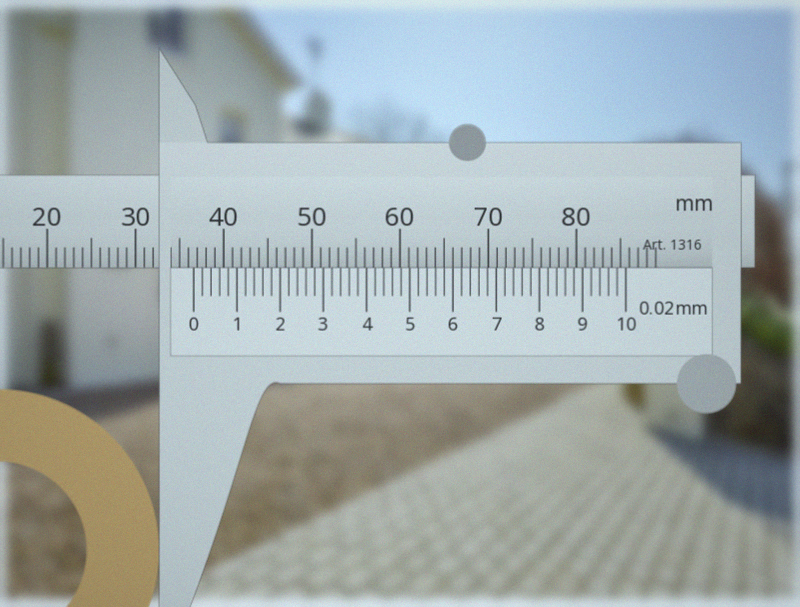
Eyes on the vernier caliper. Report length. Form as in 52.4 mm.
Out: 36.6 mm
